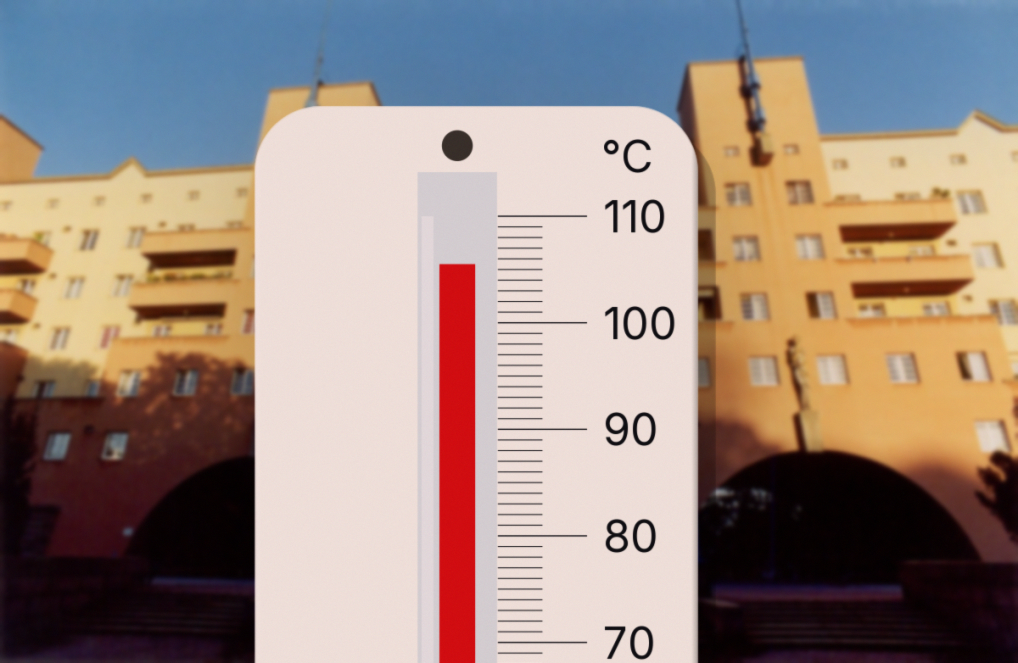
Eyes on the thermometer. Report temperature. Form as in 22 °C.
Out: 105.5 °C
